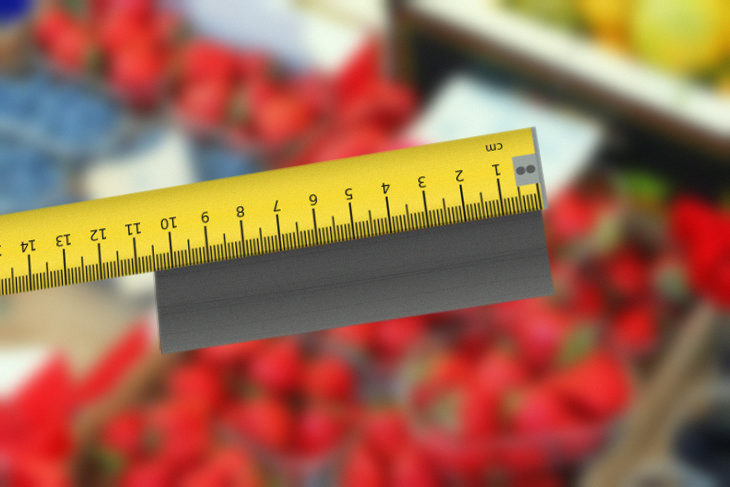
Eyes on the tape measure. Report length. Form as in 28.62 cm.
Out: 10.5 cm
